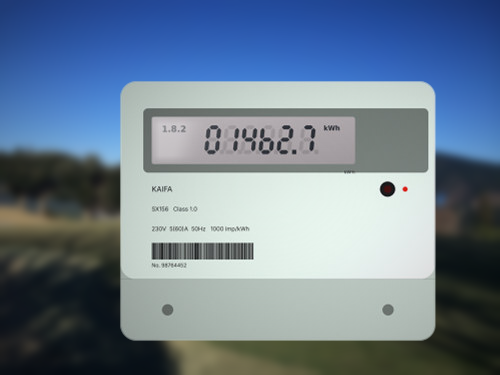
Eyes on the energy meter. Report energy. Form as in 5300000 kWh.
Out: 1462.7 kWh
